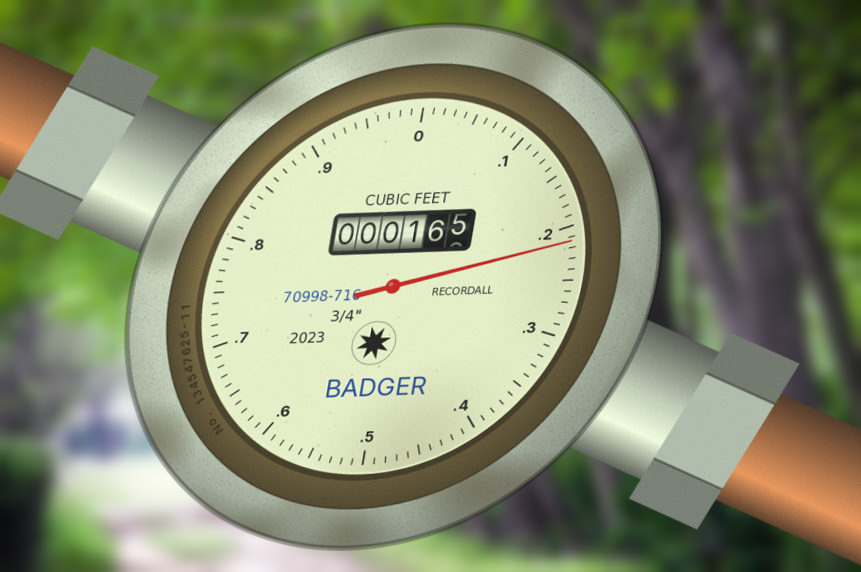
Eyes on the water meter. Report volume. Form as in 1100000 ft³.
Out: 165.21 ft³
